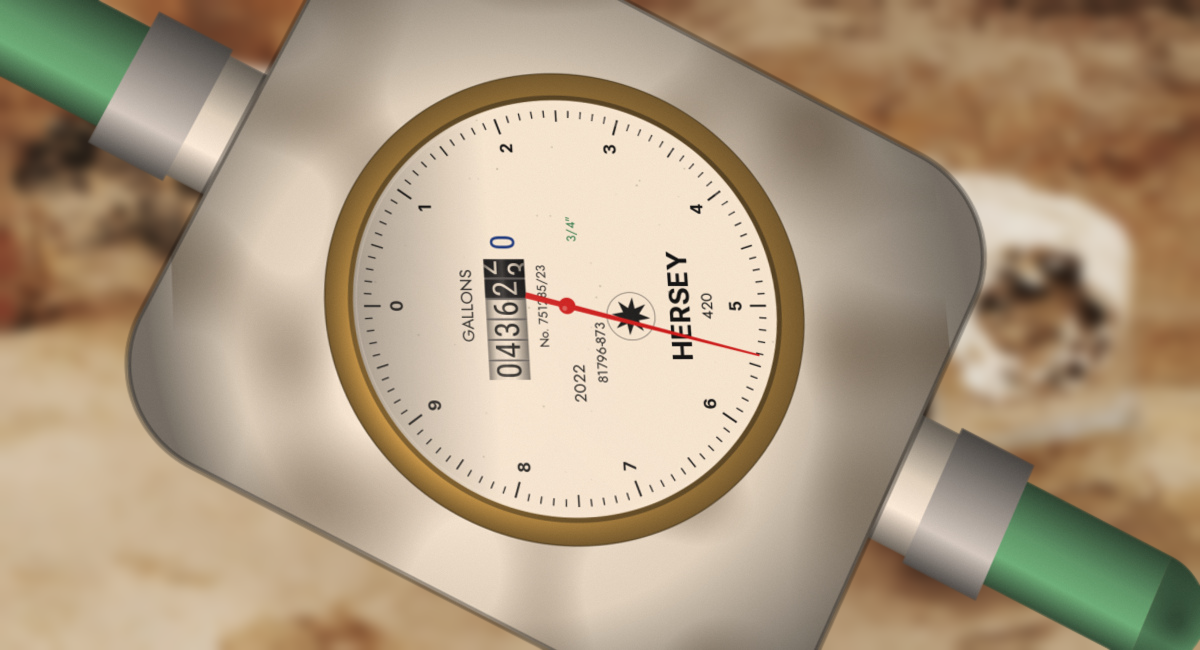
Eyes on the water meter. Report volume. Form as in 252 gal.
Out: 436225.4 gal
